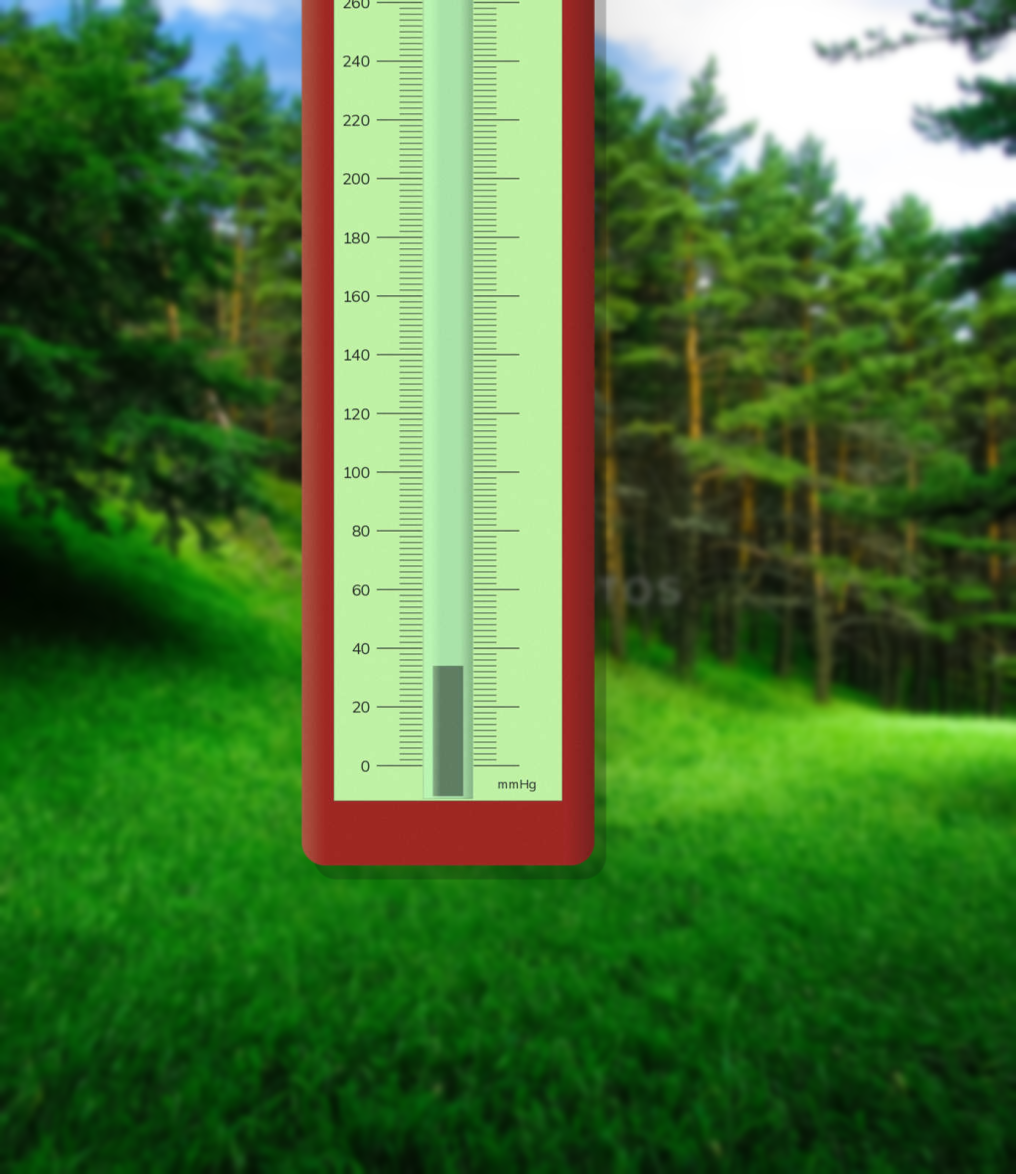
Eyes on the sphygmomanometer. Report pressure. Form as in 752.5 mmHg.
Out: 34 mmHg
